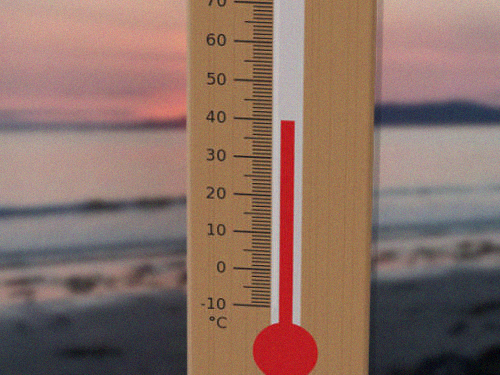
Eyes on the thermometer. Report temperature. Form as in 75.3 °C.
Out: 40 °C
